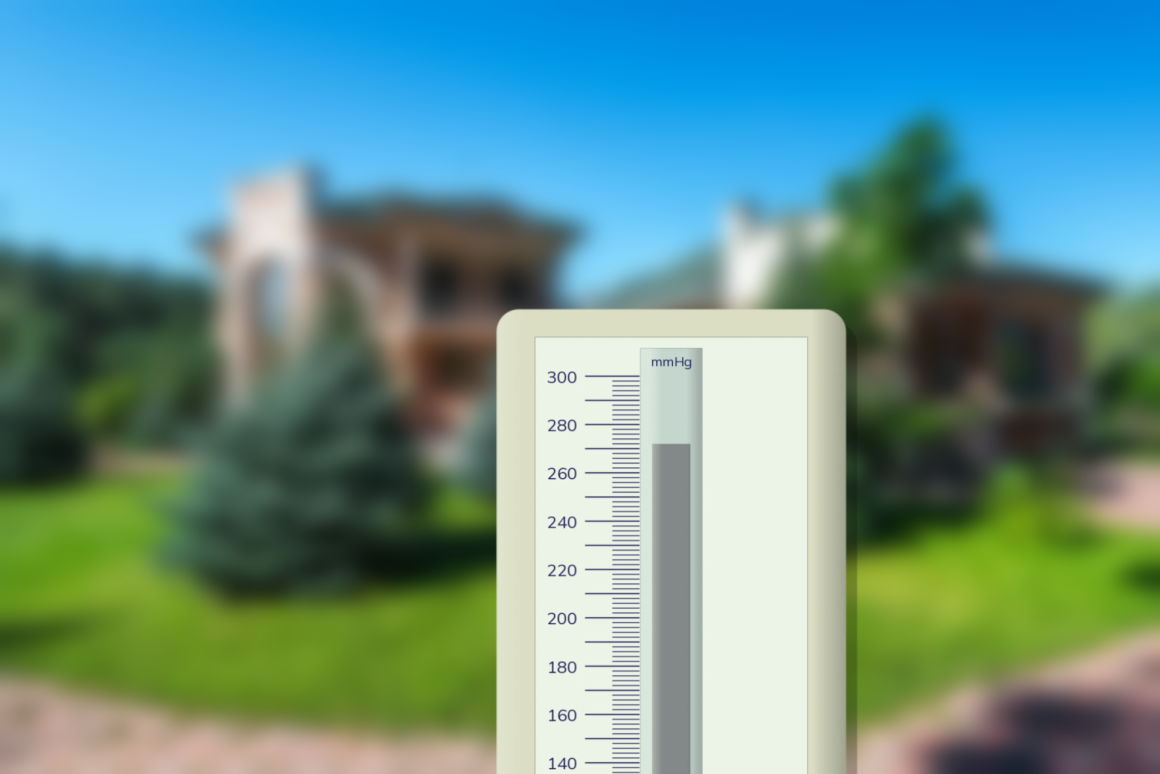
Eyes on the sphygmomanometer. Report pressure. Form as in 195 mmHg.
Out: 272 mmHg
